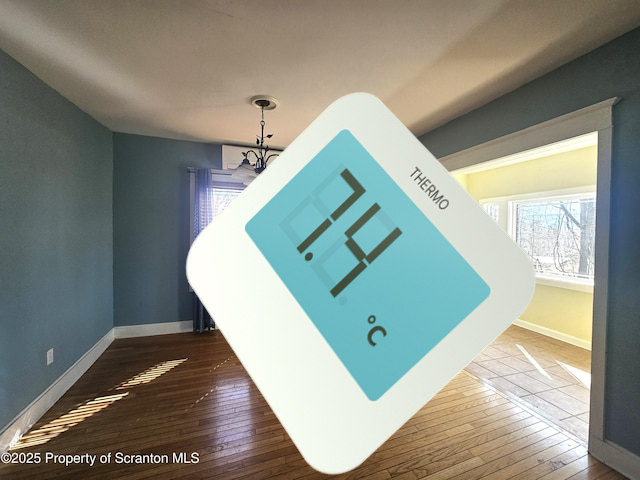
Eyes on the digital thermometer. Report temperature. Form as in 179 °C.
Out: 7.4 °C
